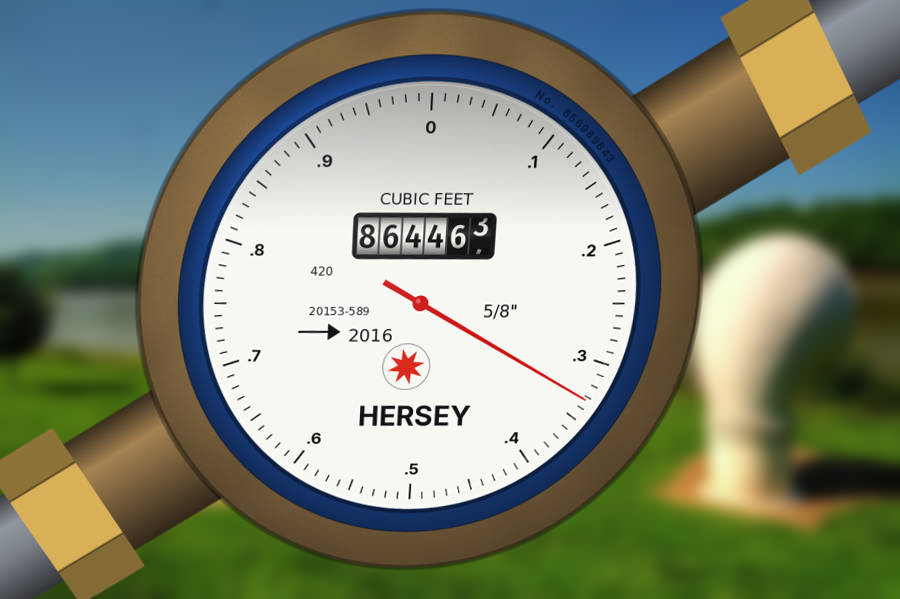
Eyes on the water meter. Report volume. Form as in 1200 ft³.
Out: 864463.33 ft³
